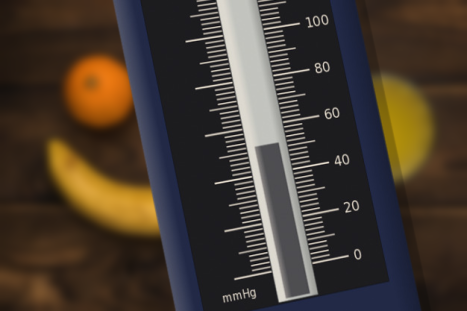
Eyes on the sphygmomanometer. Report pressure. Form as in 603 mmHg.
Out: 52 mmHg
